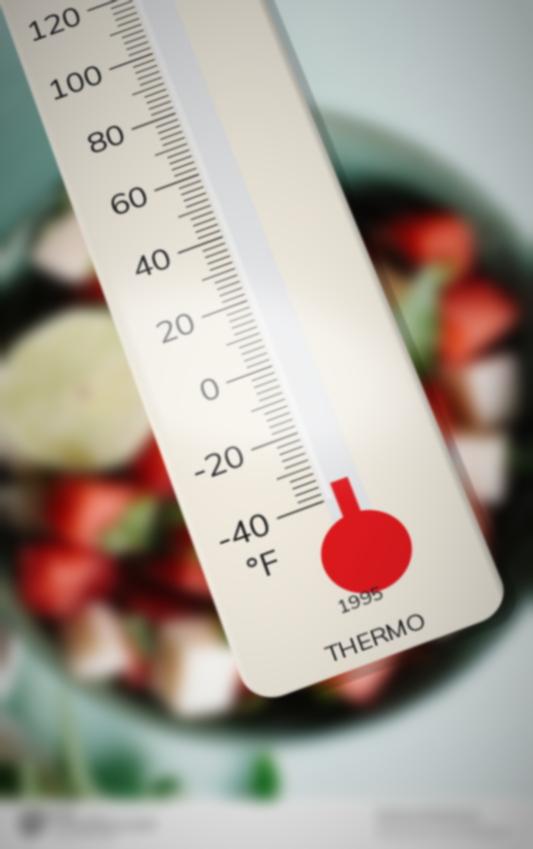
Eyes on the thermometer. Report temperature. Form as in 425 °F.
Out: -36 °F
